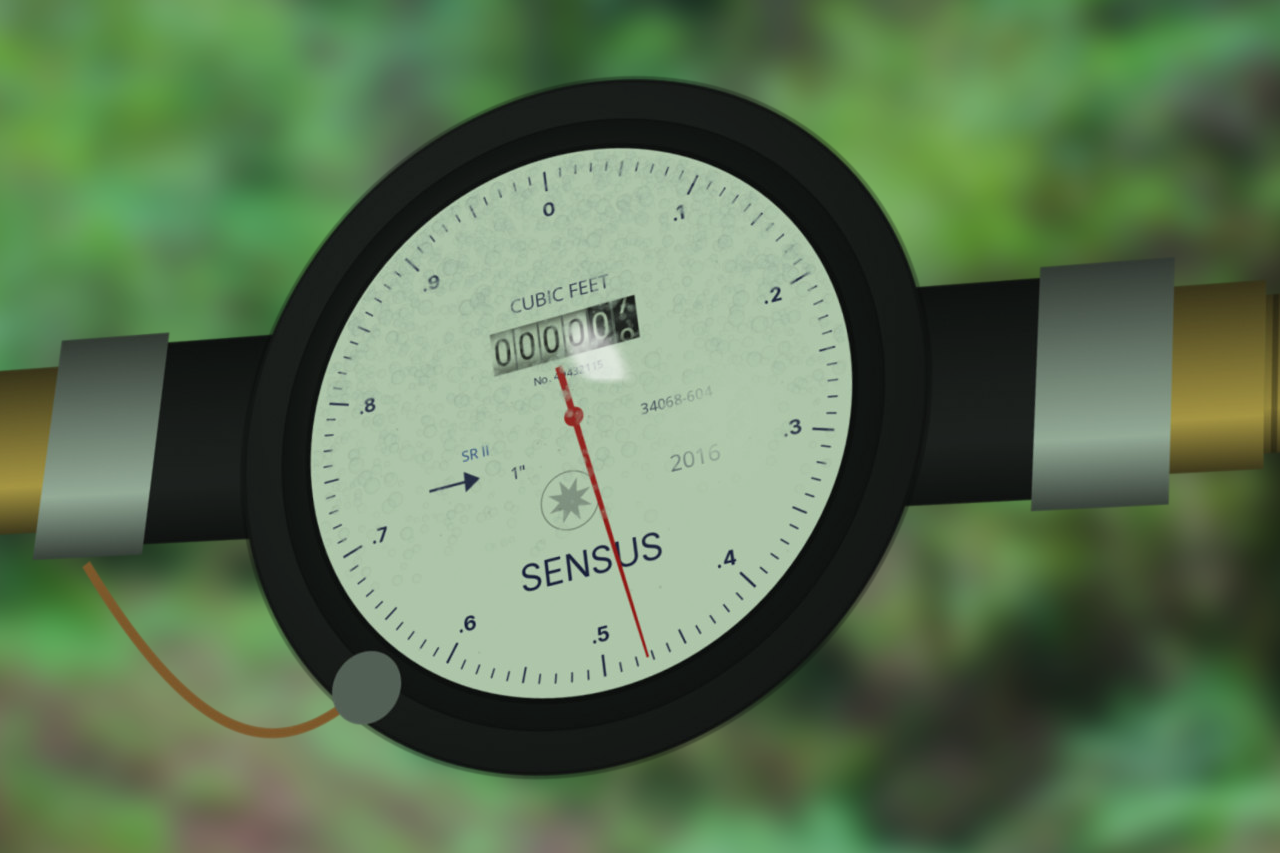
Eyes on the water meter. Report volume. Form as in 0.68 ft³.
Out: 7.47 ft³
